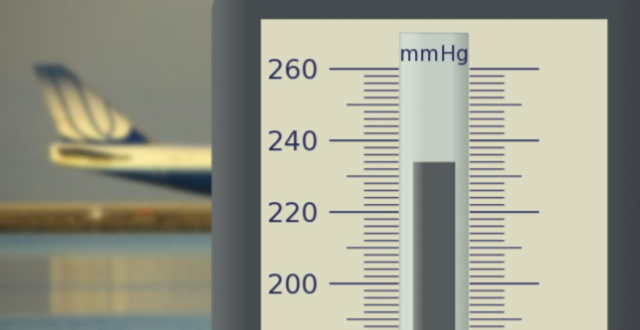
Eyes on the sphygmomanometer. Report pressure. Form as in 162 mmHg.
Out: 234 mmHg
